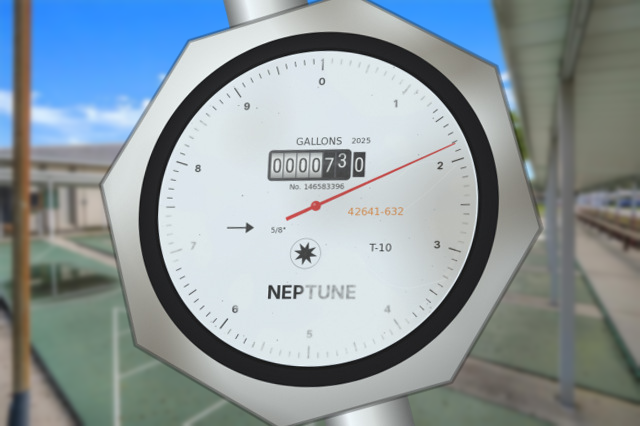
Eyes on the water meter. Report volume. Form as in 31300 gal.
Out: 731.8 gal
